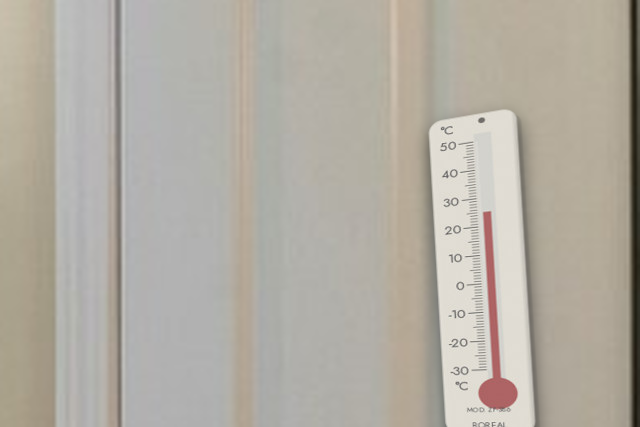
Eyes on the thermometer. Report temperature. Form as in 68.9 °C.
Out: 25 °C
